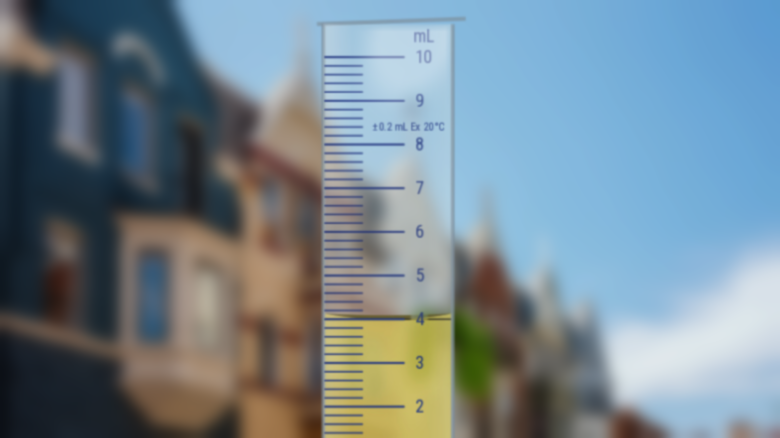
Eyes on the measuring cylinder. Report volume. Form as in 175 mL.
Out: 4 mL
